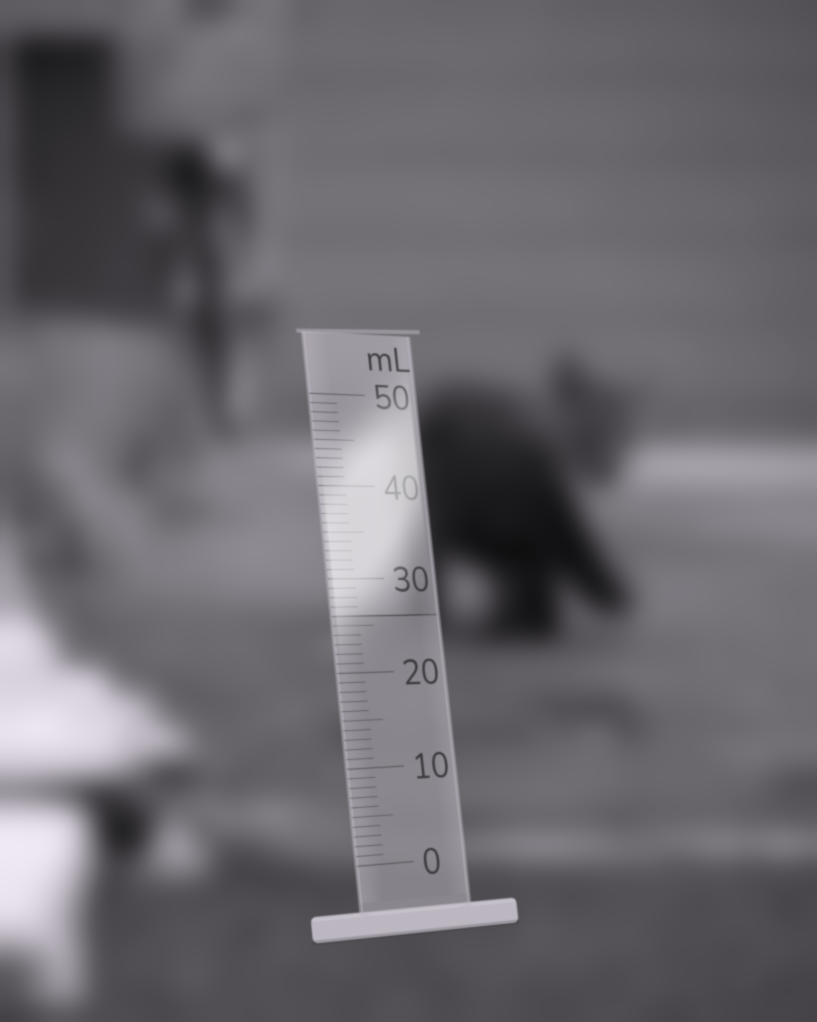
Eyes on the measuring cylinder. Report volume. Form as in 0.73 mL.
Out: 26 mL
